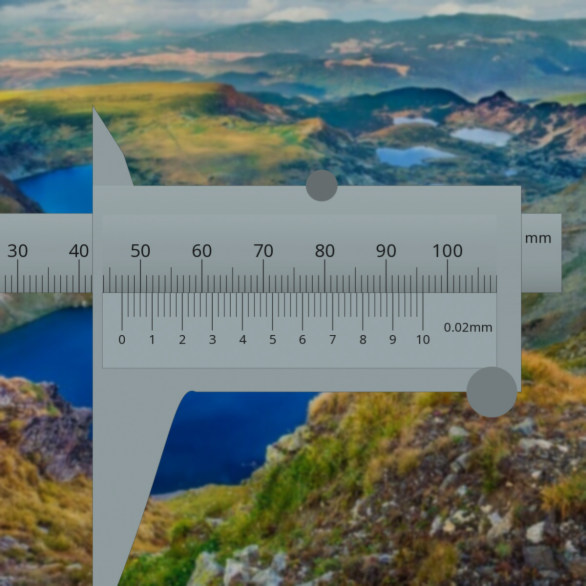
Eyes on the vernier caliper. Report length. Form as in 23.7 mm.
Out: 47.0 mm
